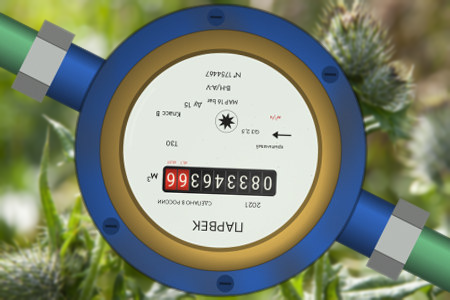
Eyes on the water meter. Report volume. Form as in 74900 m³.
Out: 833463.66 m³
